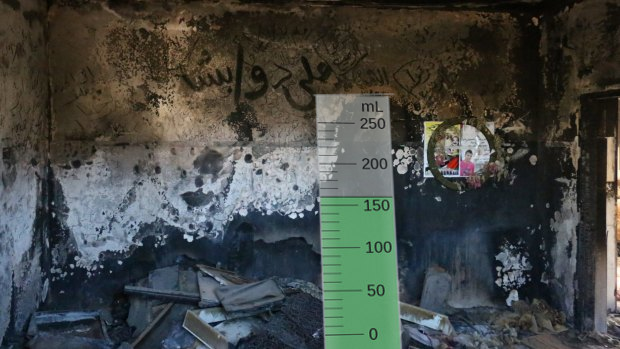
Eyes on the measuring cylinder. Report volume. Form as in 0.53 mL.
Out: 160 mL
